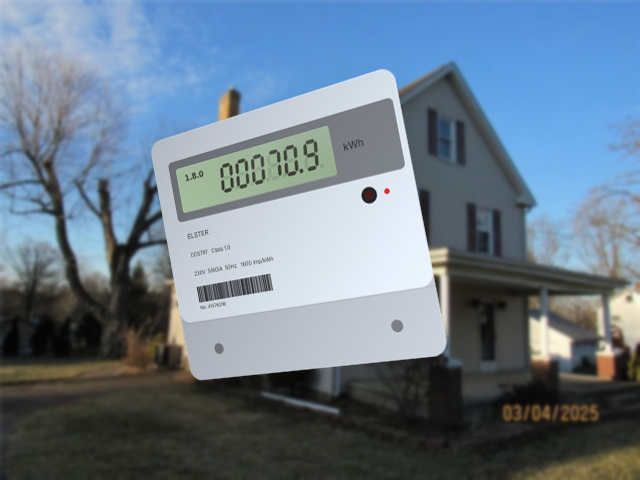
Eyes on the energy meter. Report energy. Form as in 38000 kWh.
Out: 70.9 kWh
